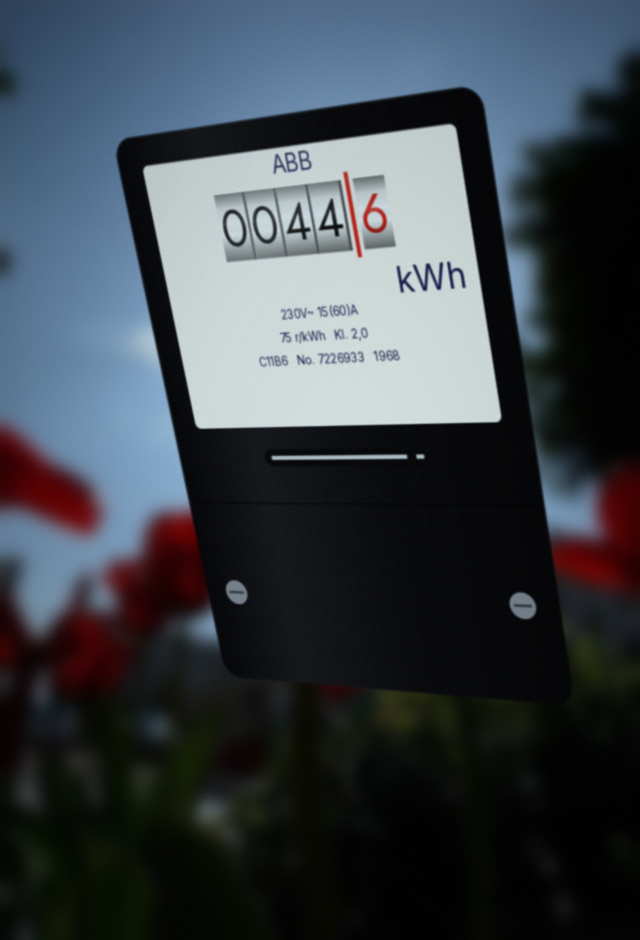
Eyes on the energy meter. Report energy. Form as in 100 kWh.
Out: 44.6 kWh
